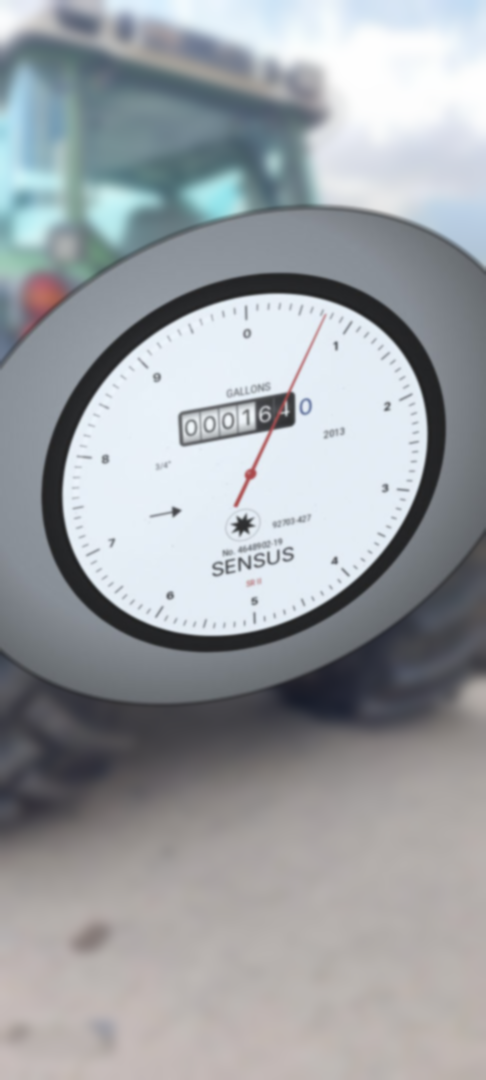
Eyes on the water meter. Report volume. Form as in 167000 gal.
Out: 1640.7 gal
